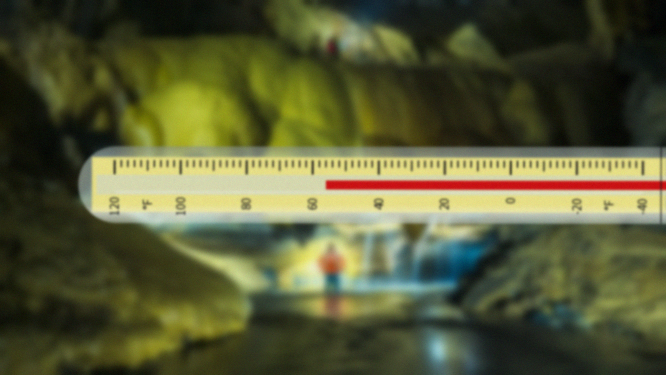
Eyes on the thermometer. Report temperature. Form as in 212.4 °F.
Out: 56 °F
